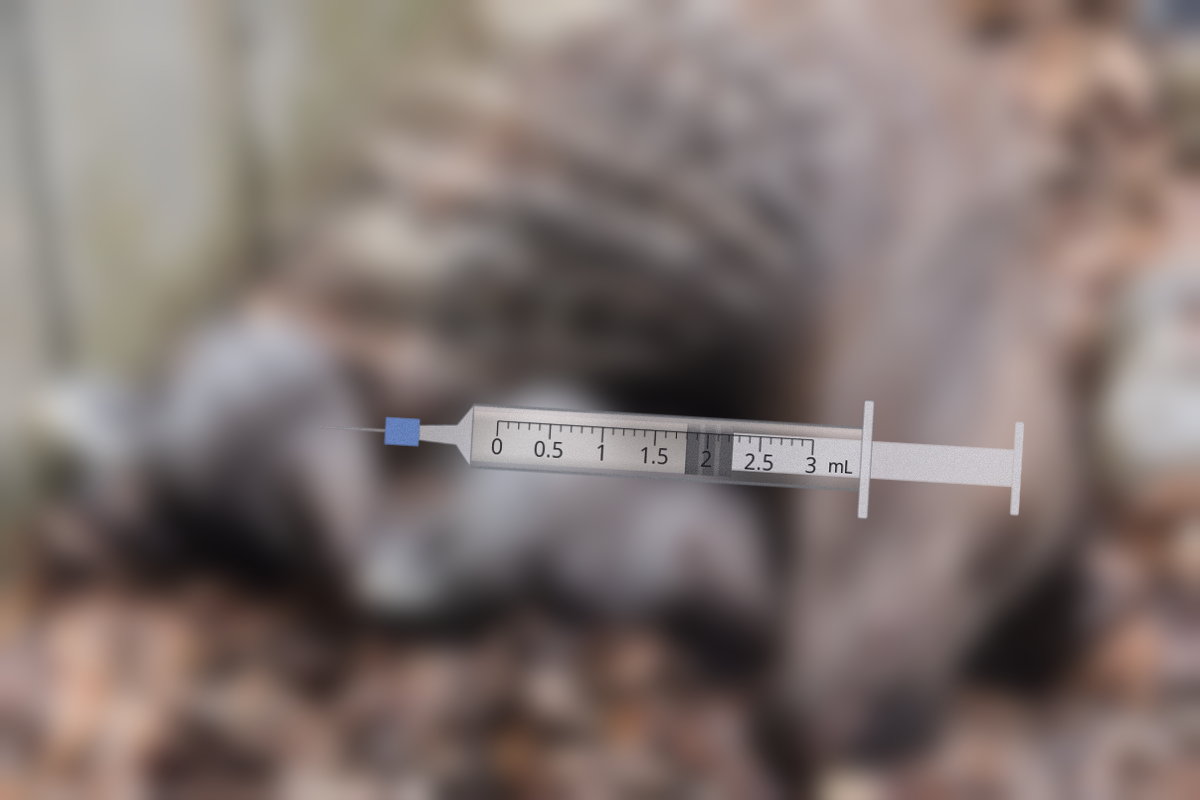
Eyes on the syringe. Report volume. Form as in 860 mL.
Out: 1.8 mL
